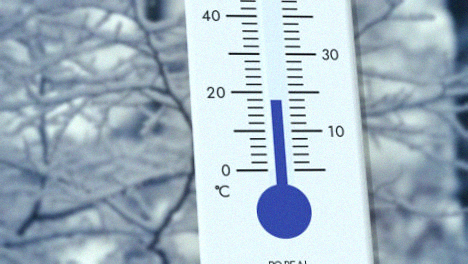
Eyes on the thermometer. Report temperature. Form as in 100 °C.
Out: 18 °C
